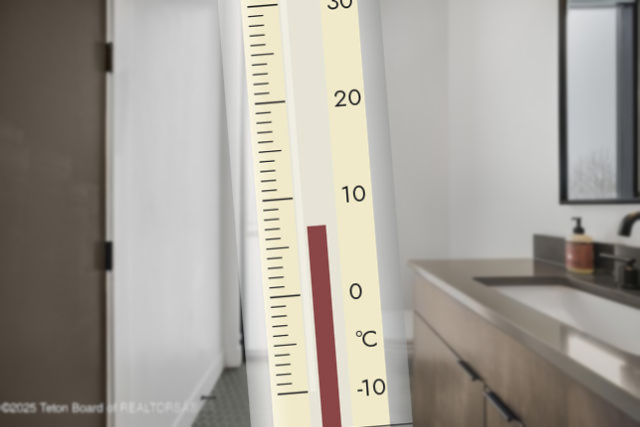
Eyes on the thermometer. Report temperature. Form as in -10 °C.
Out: 7 °C
